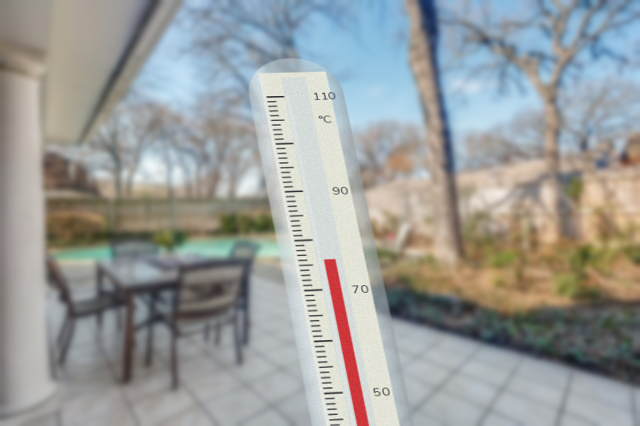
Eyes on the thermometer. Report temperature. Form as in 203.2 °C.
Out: 76 °C
